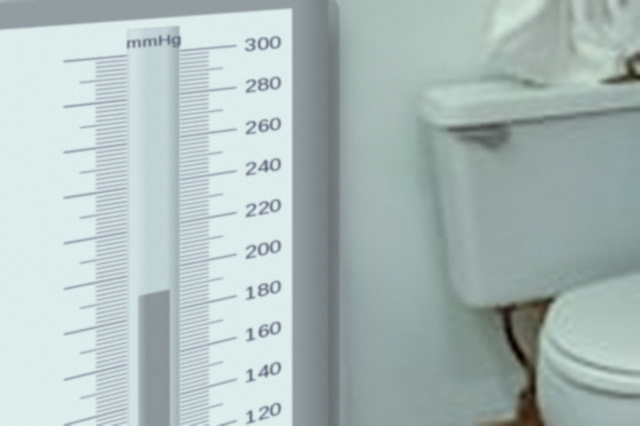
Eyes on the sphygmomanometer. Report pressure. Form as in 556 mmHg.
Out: 190 mmHg
